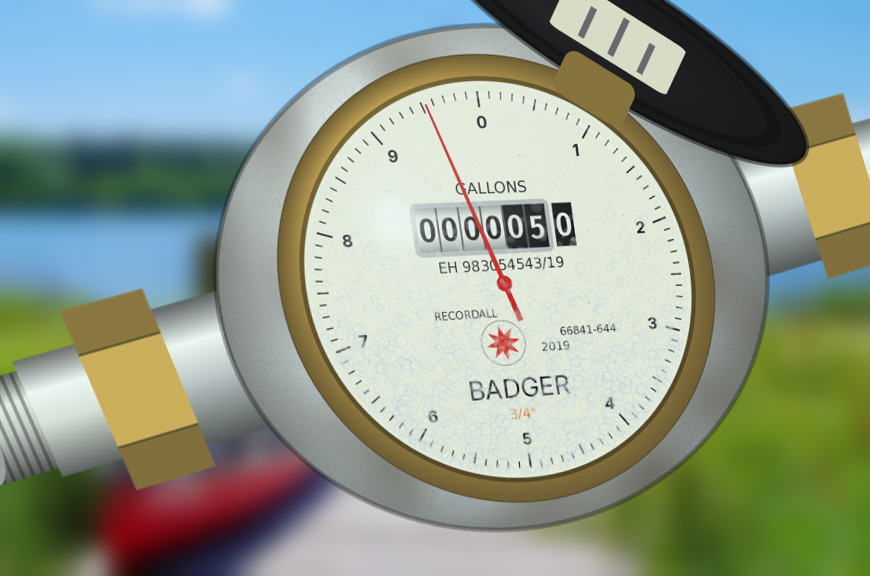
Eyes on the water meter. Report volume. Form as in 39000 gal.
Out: 49.5 gal
